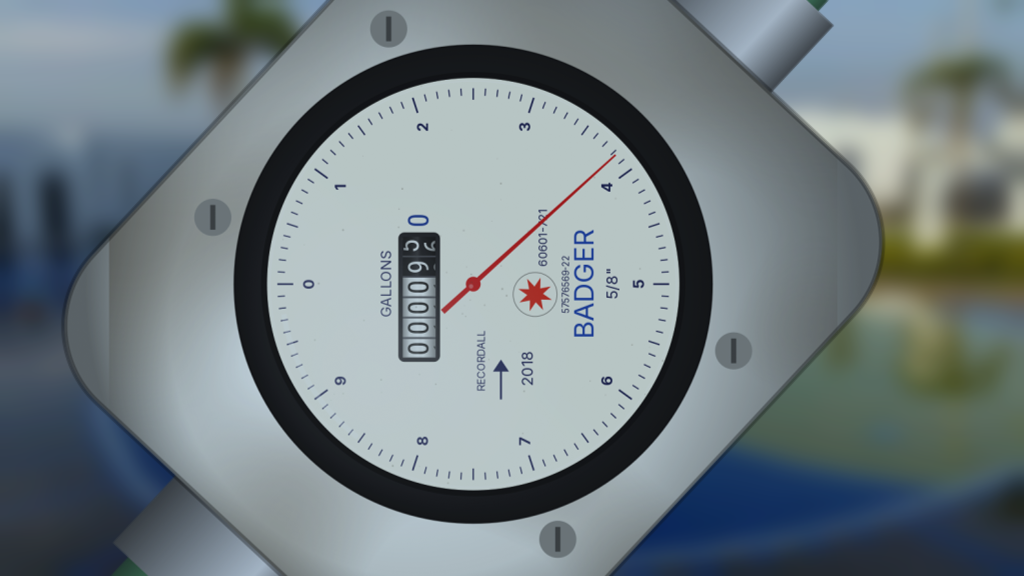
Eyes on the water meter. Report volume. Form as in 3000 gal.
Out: 953.8 gal
